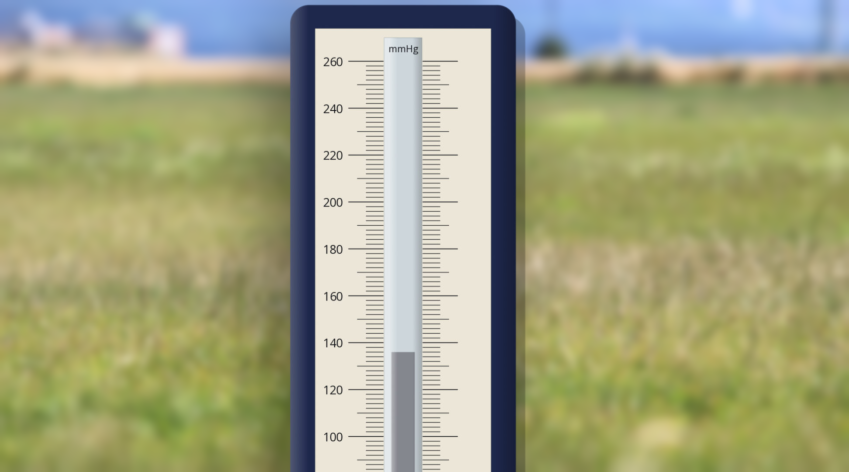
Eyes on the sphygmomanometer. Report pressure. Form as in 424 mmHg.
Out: 136 mmHg
